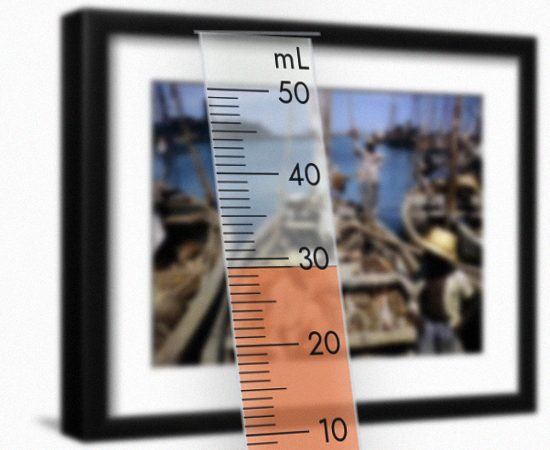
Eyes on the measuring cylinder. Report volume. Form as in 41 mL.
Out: 29 mL
